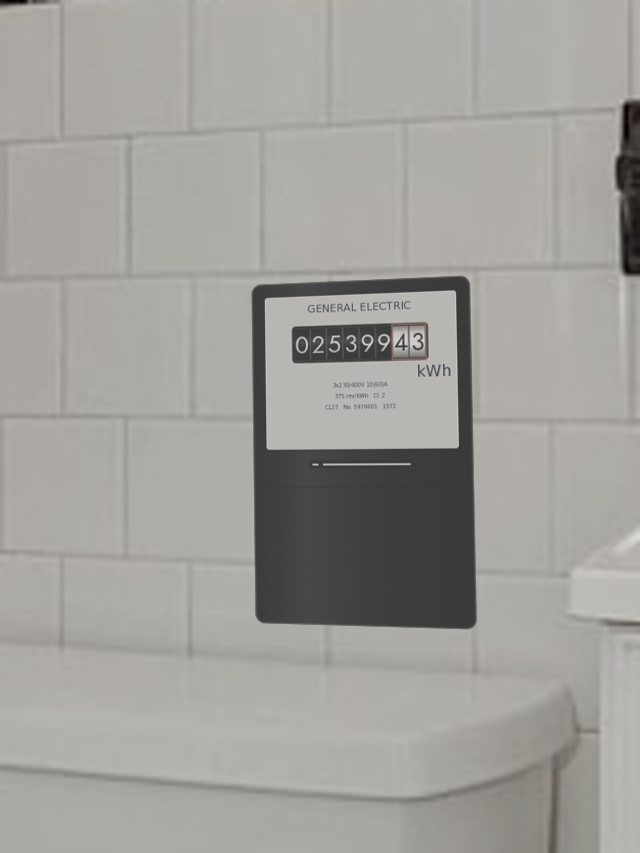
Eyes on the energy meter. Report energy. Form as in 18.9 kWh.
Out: 25399.43 kWh
